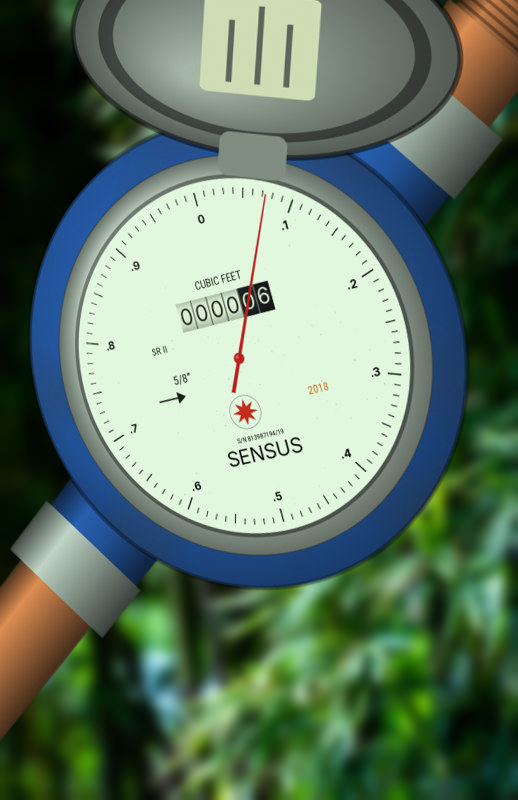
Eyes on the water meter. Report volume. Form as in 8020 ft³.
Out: 6.07 ft³
